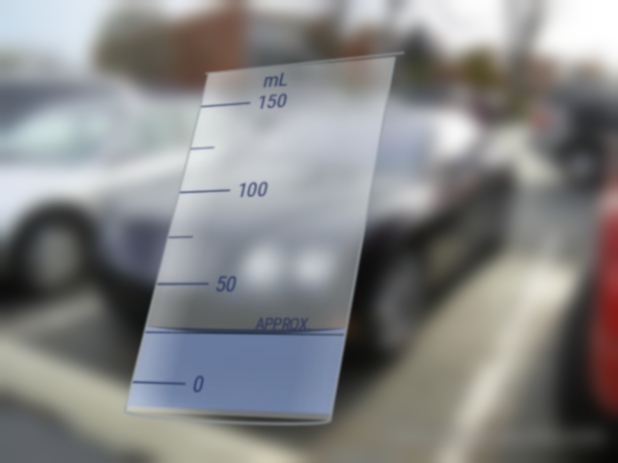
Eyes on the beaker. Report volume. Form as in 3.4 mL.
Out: 25 mL
